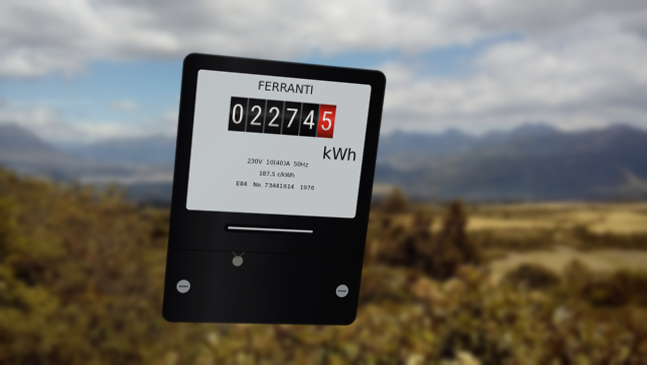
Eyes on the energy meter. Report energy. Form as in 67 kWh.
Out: 2274.5 kWh
